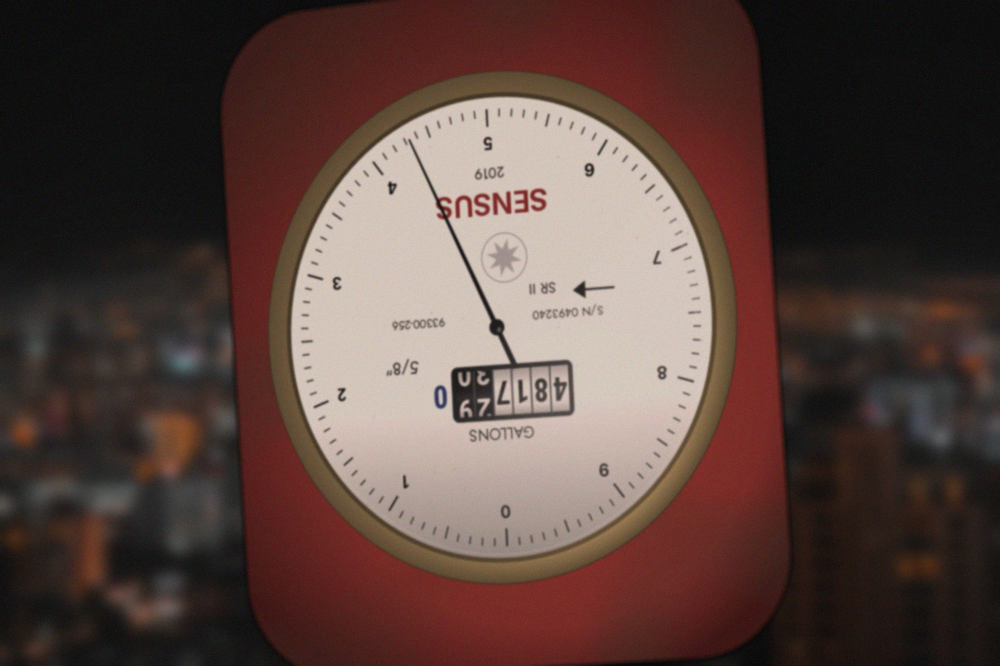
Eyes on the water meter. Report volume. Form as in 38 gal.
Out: 4817294.3 gal
